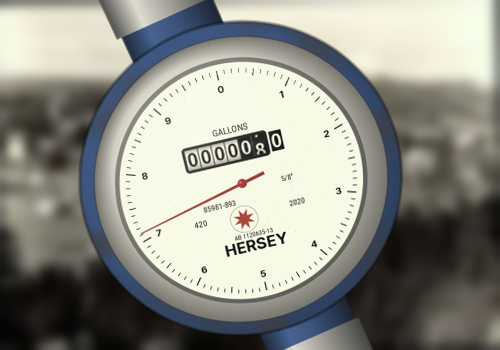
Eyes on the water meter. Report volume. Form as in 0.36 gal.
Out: 77.1 gal
